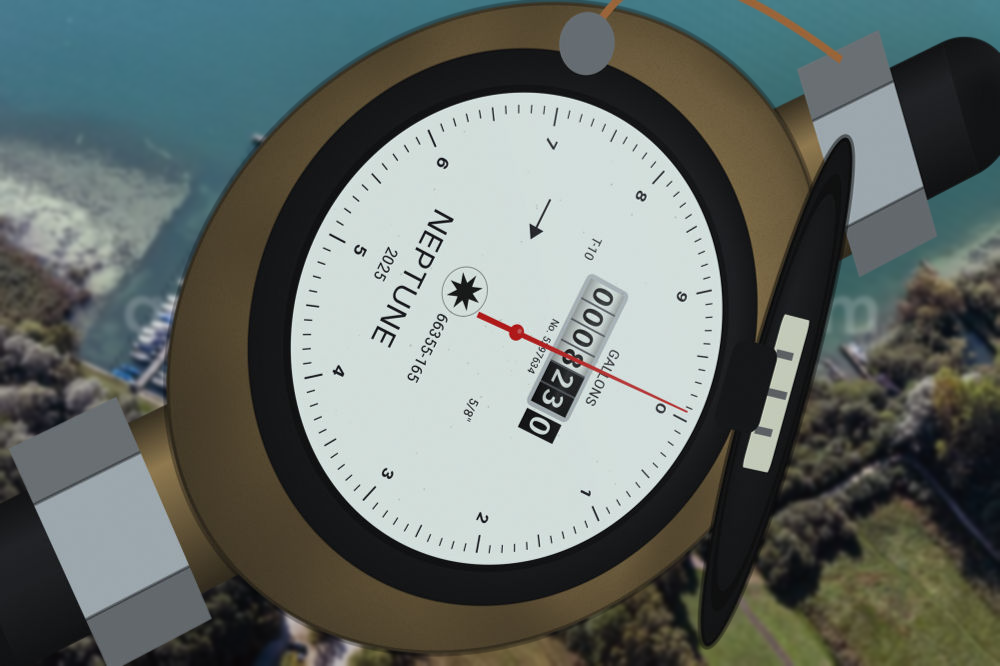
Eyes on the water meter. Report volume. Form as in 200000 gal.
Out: 8229.9 gal
